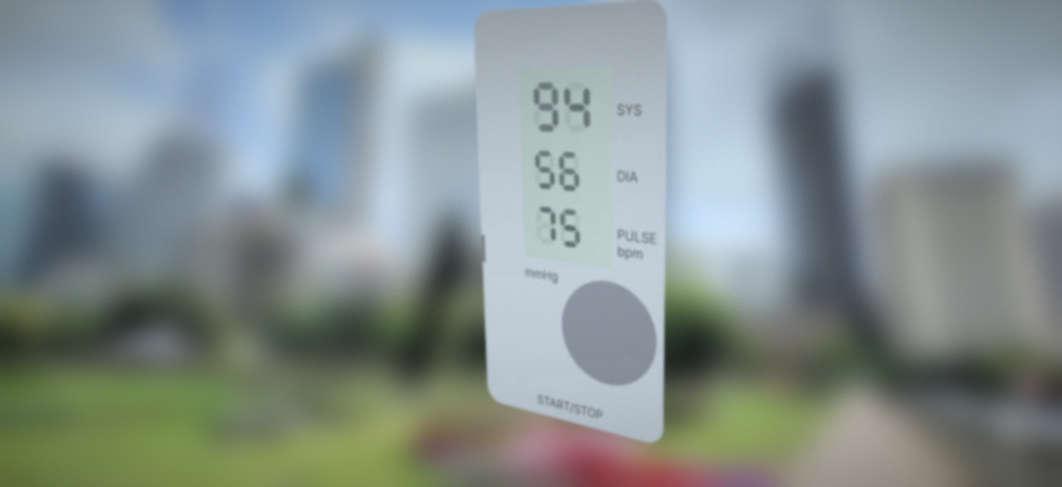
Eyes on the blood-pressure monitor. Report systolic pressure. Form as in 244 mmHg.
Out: 94 mmHg
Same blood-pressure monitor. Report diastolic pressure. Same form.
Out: 56 mmHg
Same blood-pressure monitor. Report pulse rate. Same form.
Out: 75 bpm
